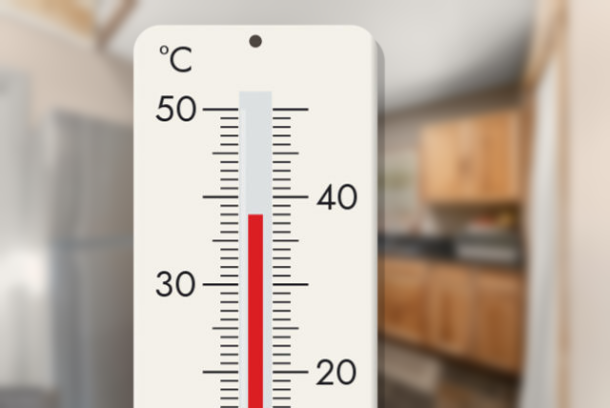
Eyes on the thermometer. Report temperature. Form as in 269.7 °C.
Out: 38 °C
